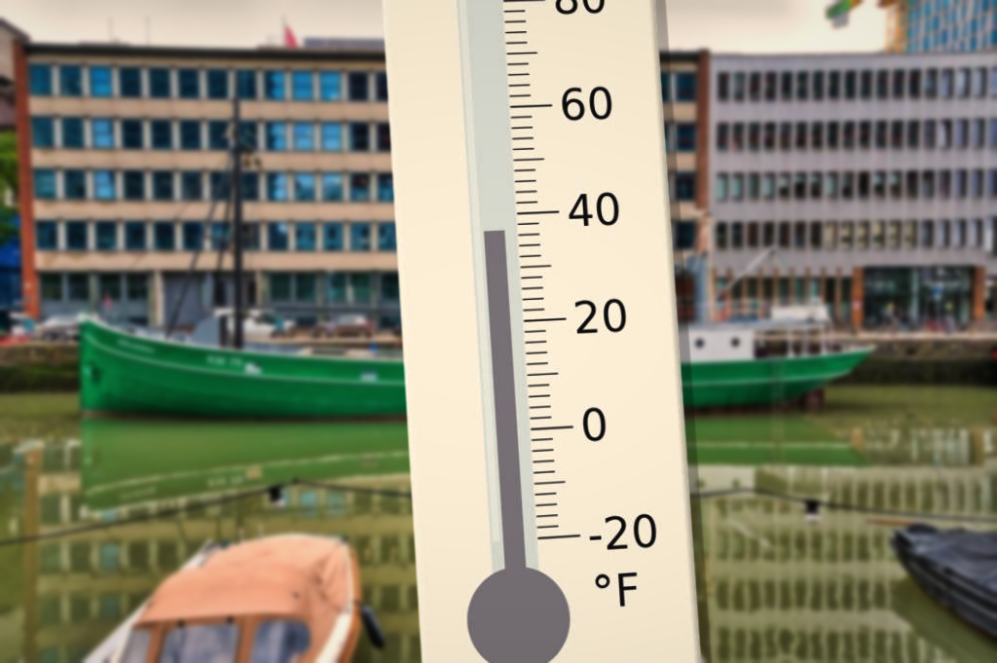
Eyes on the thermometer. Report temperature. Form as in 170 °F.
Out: 37 °F
